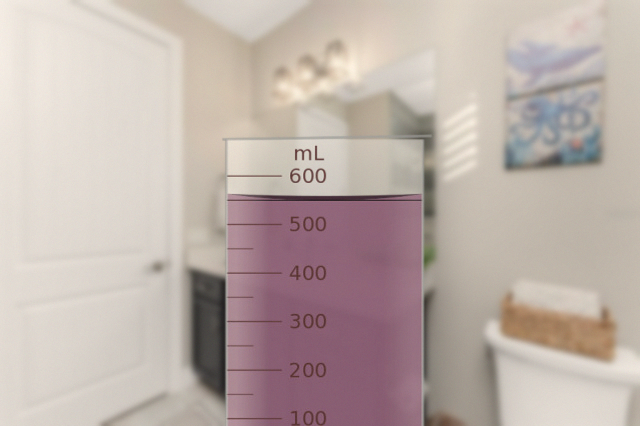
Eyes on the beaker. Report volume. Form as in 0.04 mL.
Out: 550 mL
